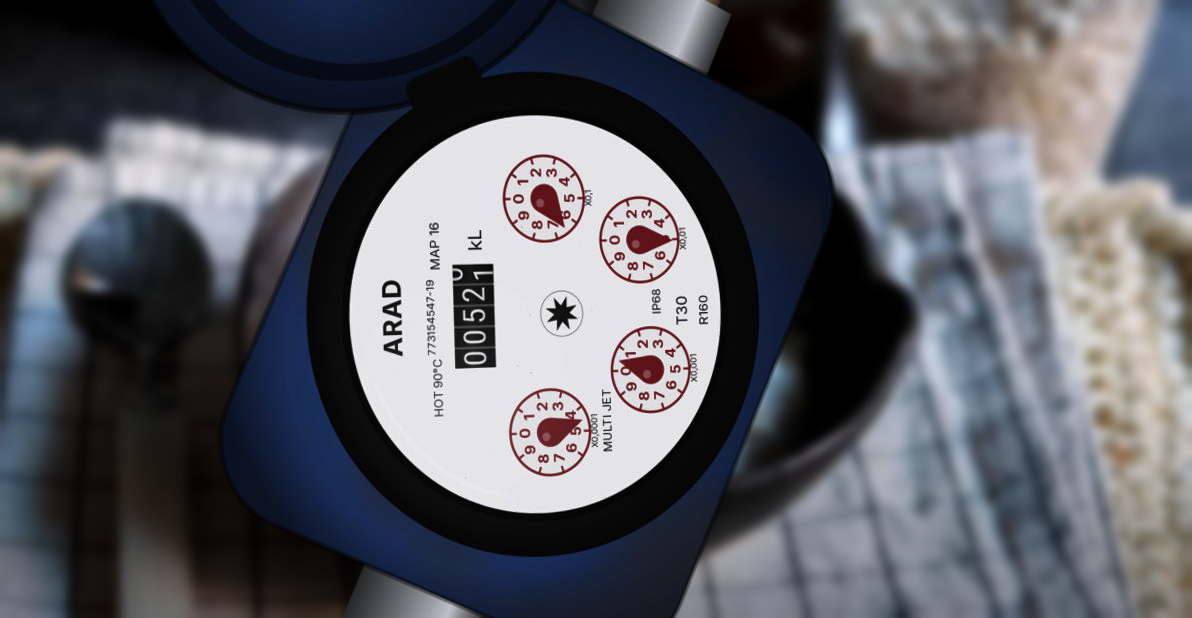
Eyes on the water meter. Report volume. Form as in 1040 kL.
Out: 520.6504 kL
